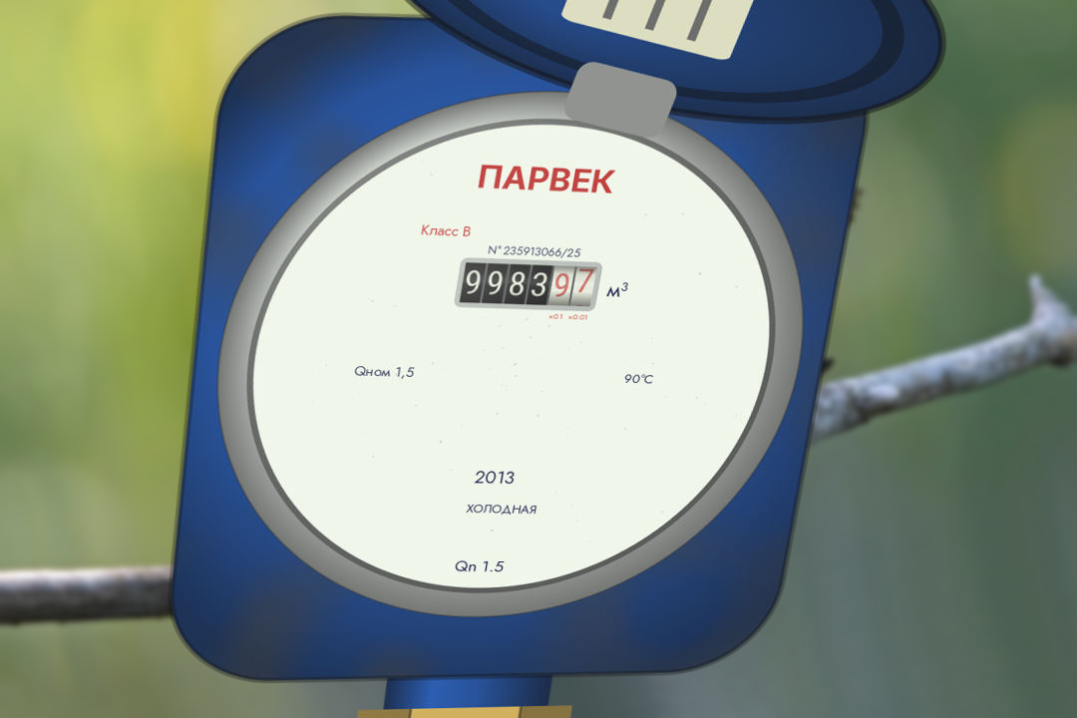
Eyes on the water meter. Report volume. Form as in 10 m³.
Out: 9983.97 m³
